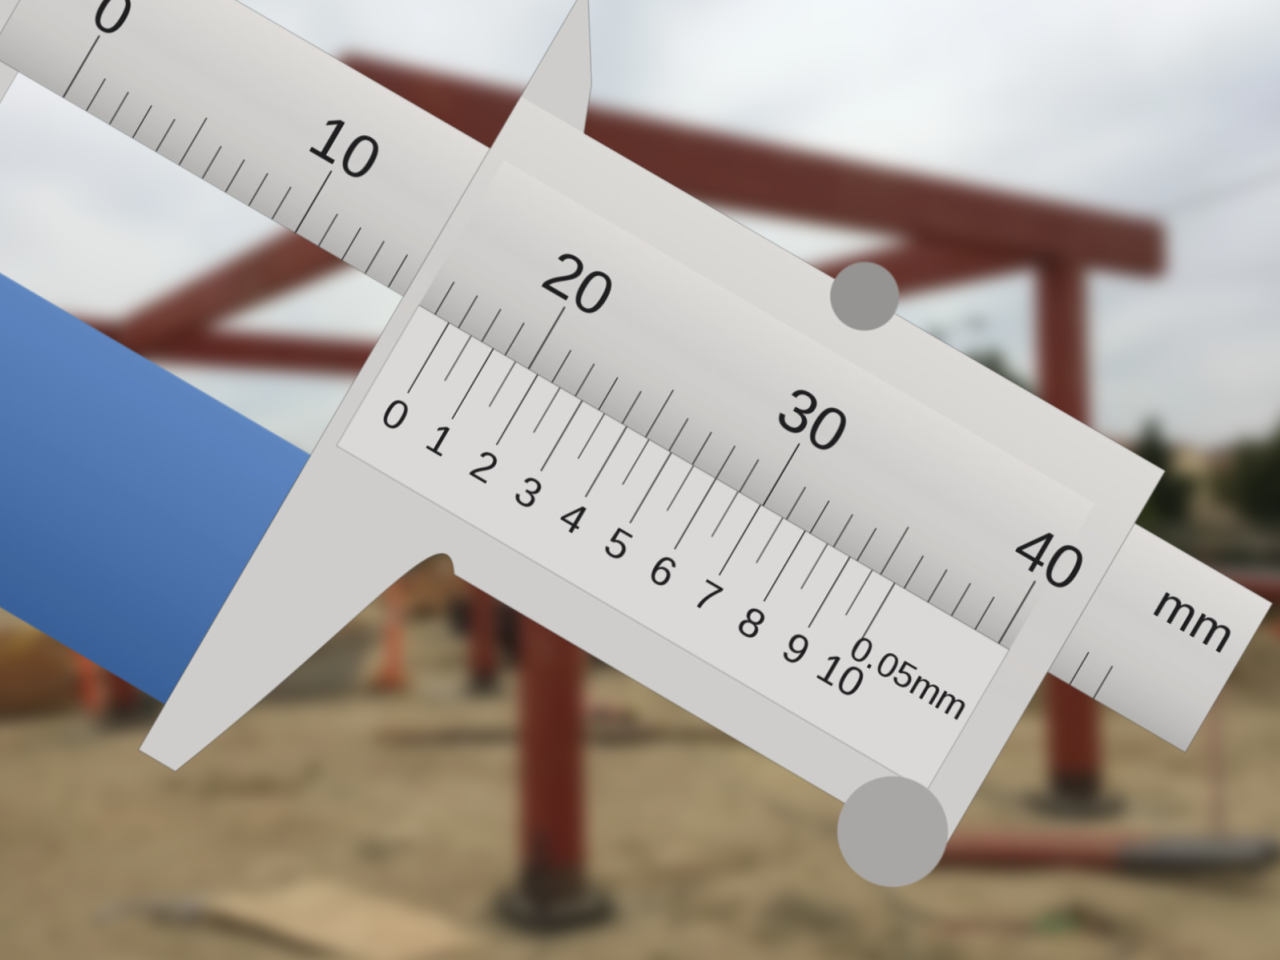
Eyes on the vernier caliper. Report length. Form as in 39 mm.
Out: 16.60 mm
